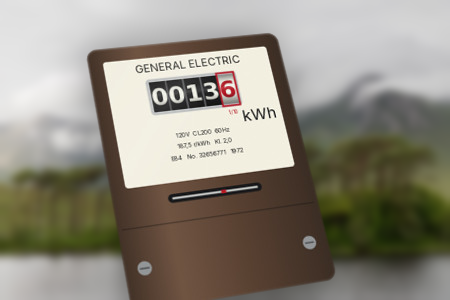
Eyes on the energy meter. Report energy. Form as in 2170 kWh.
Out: 13.6 kWh
